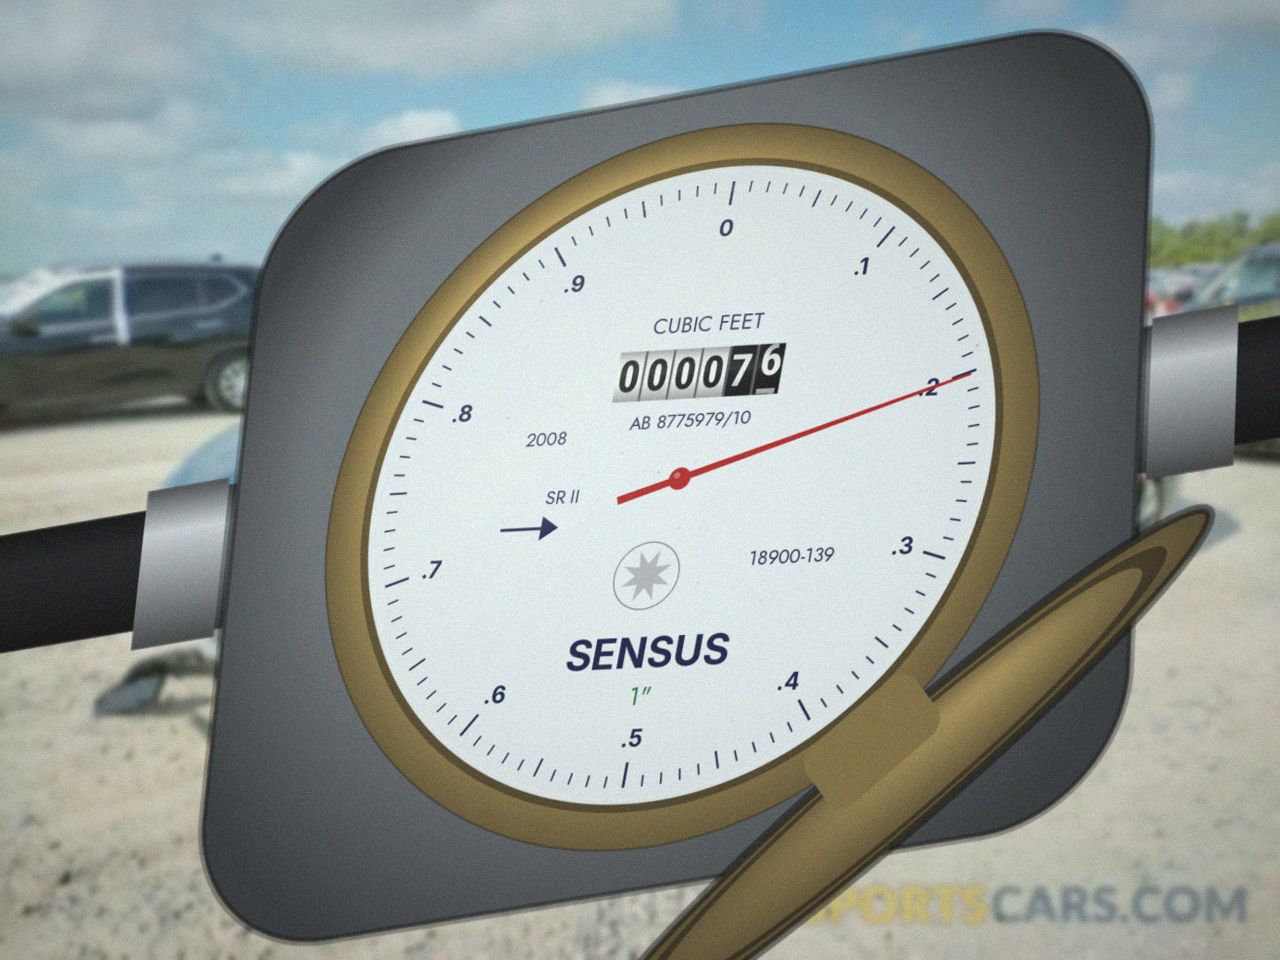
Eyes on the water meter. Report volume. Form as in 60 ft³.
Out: 76.20 ft³
